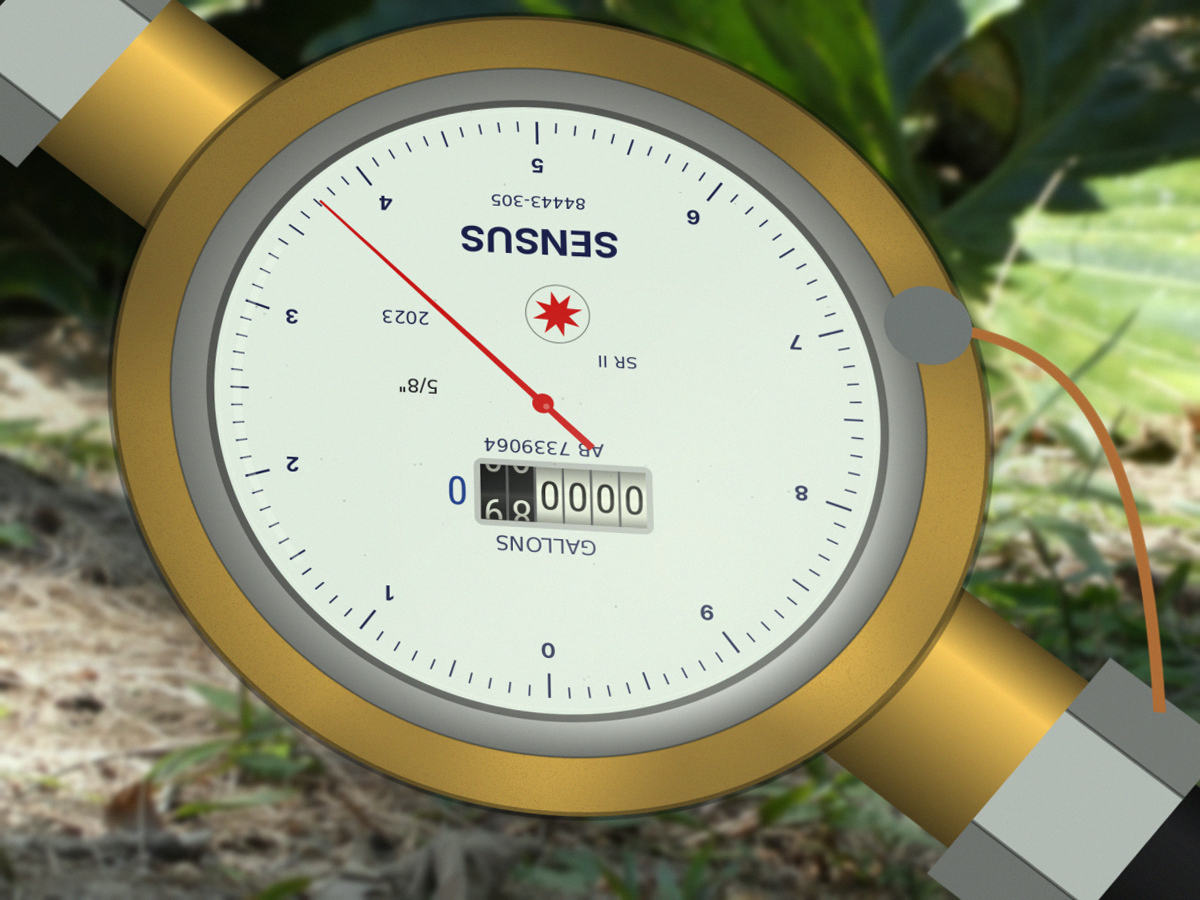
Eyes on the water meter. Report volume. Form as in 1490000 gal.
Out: 893.7 gal
